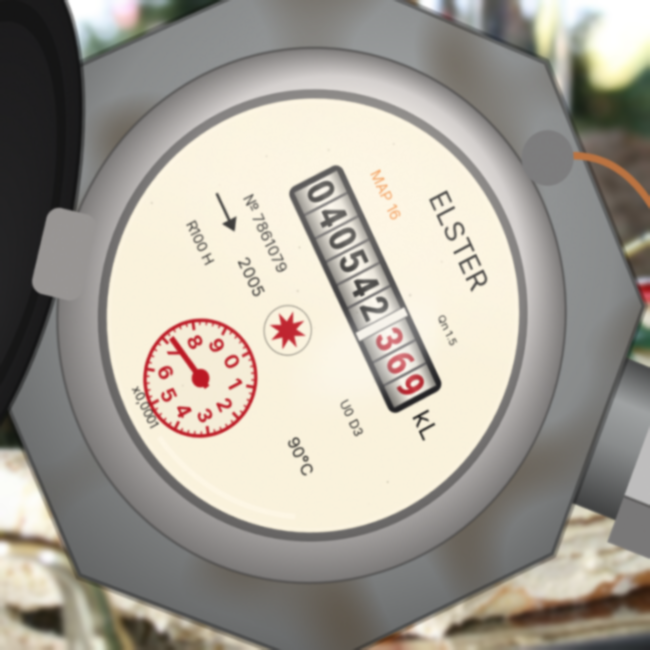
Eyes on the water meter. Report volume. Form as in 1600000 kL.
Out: 40542.3697 kL
